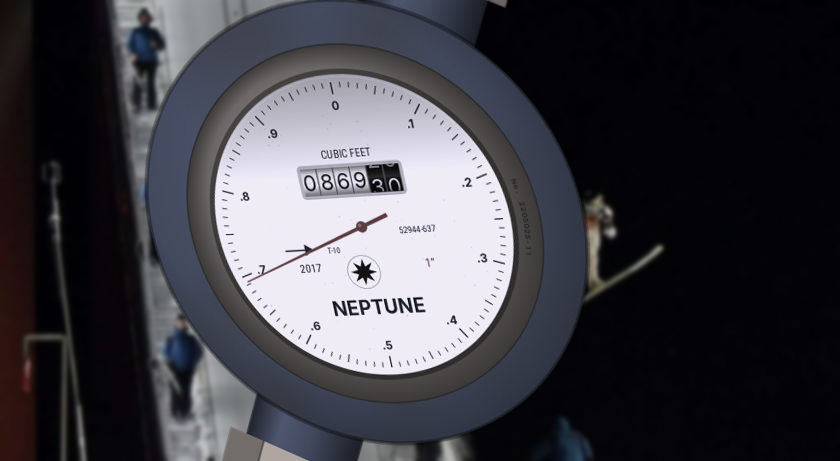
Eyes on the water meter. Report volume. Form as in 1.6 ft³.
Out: 86929.69 ft³
